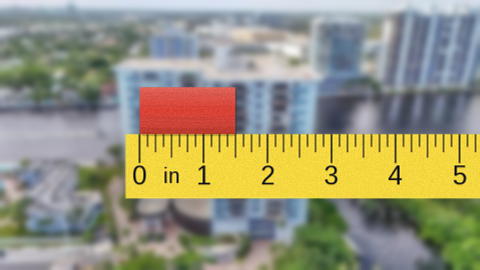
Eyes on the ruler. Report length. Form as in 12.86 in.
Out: 1.5 in
